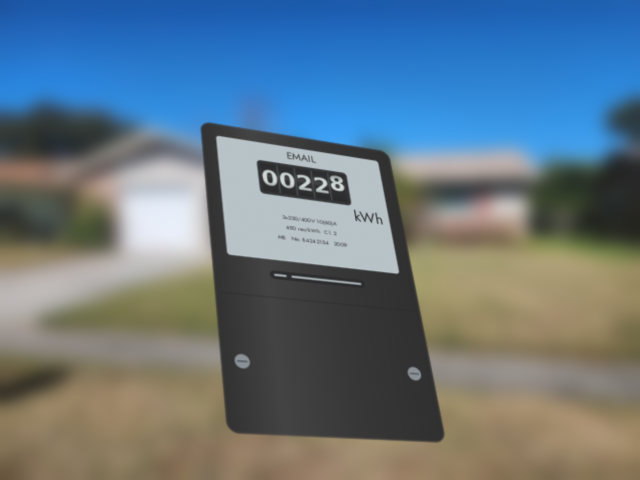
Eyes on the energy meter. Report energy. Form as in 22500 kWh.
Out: 228 kWh
